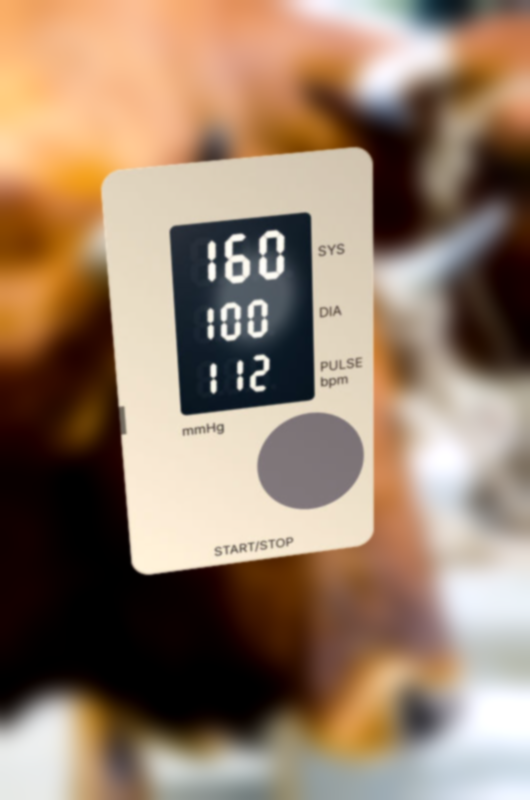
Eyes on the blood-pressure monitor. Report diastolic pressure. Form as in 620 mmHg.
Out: 100 mmHg
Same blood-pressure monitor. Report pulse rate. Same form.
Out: 112 bpm
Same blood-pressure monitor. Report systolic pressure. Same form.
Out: 160 mmHg
